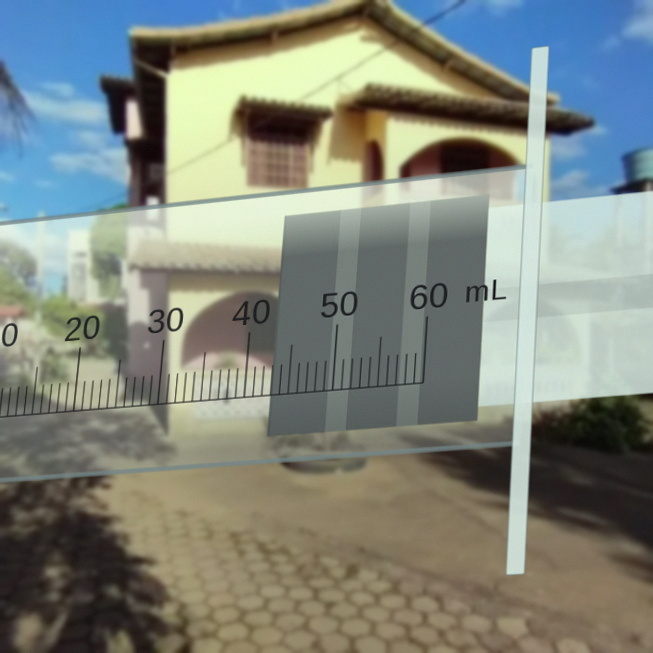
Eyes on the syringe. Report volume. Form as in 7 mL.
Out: 43 mL
